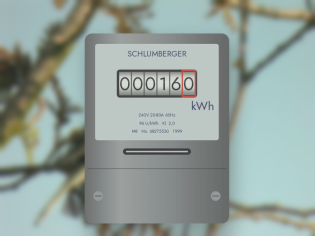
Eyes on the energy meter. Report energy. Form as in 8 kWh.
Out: 16.0 kWh
